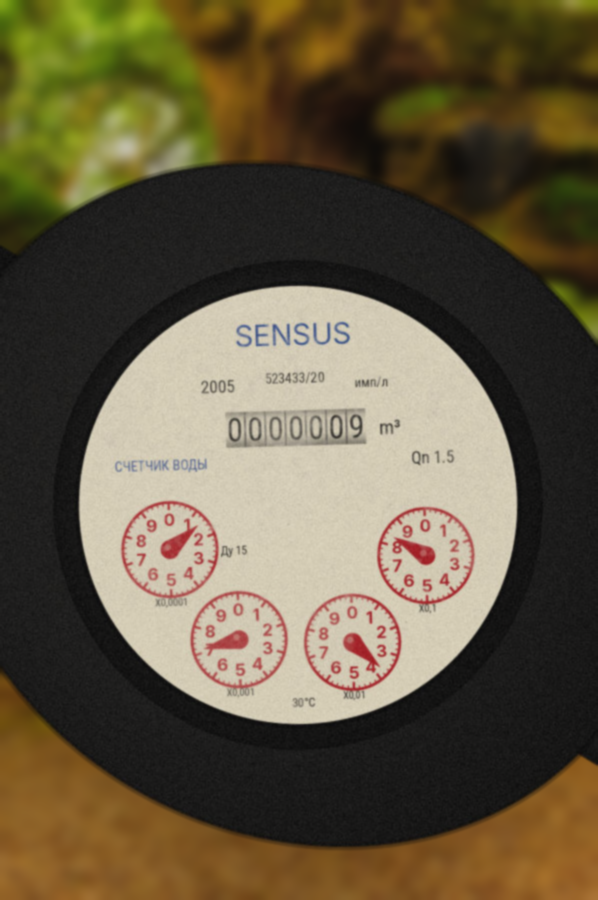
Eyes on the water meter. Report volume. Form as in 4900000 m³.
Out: 9.8371 m³
